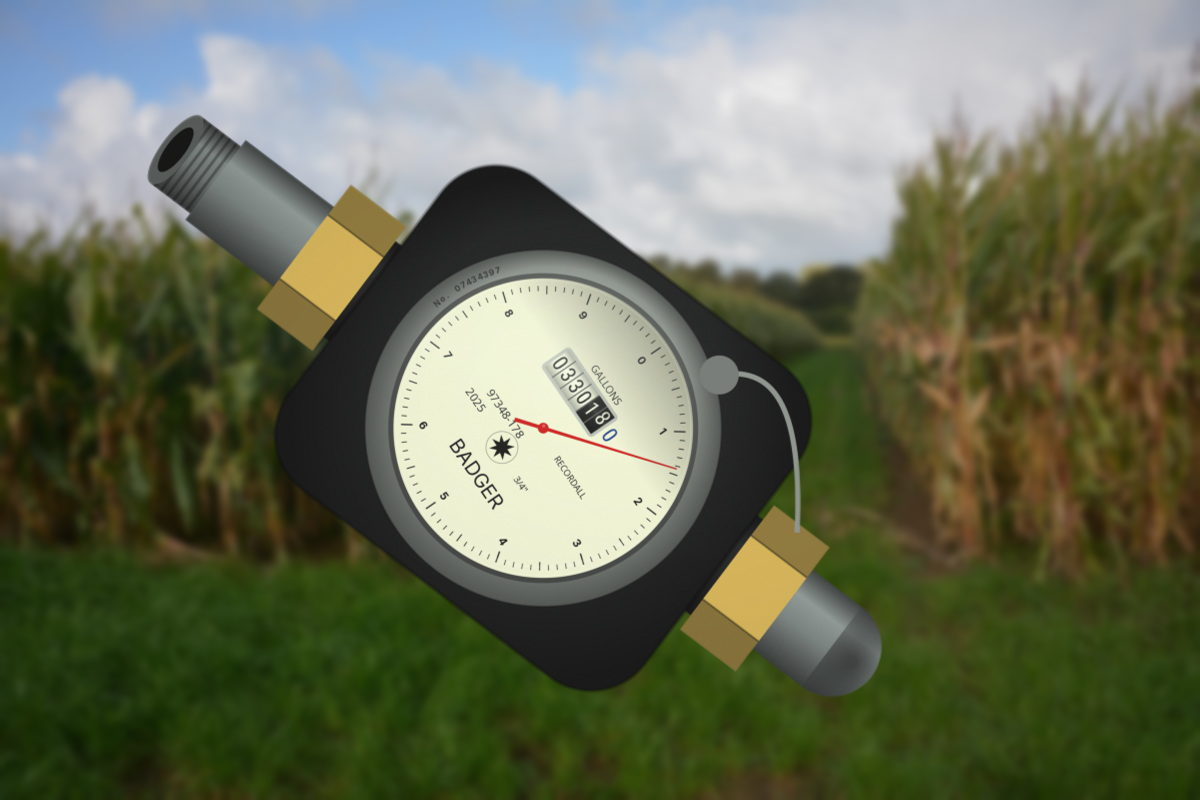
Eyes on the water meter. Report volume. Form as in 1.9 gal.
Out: 330181.4 gal
